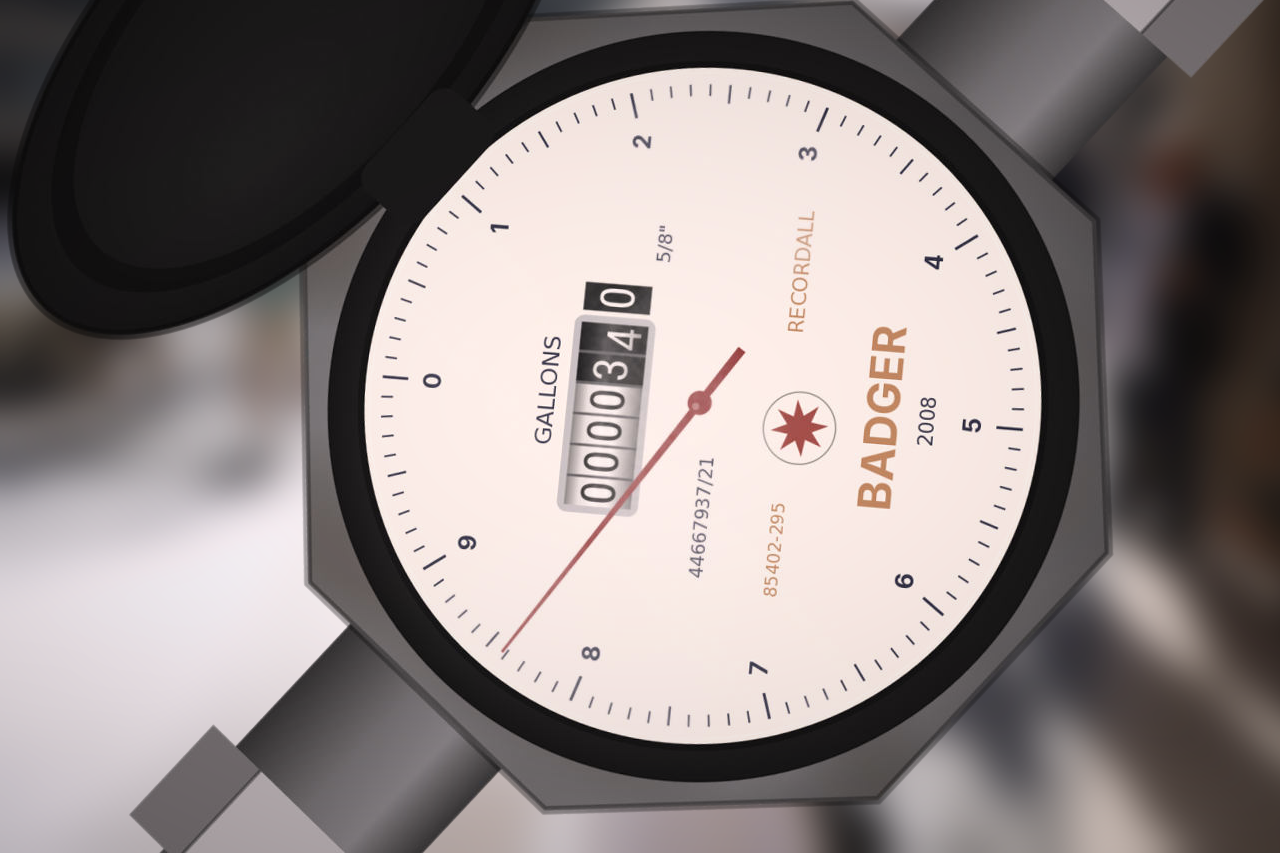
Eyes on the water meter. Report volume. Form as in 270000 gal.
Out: 338.4 gal
